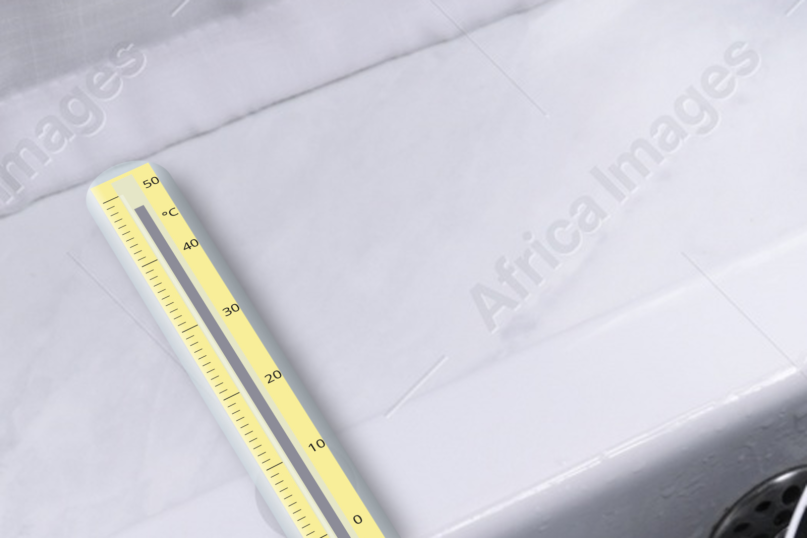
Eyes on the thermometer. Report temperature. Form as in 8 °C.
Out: 47.5 °C
